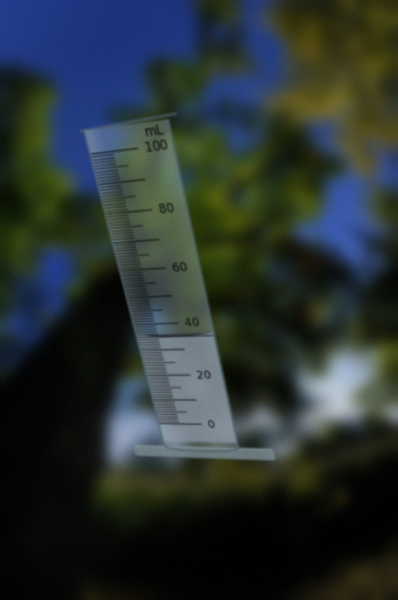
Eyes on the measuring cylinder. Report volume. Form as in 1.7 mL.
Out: 35 mL
